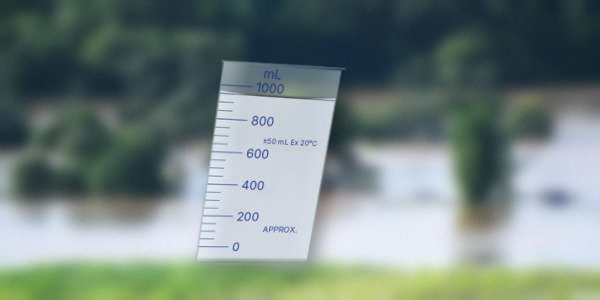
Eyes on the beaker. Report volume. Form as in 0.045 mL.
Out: 950 mL
